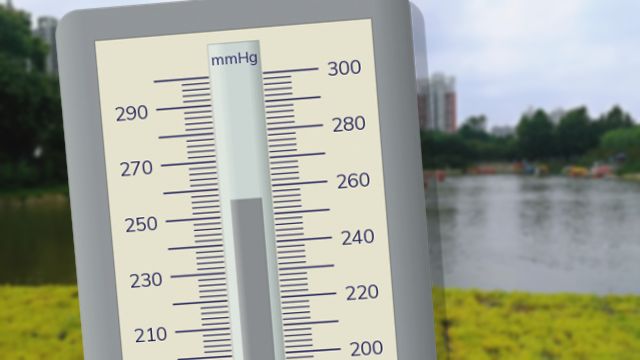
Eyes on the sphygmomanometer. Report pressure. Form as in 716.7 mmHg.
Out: 256 mmHg
